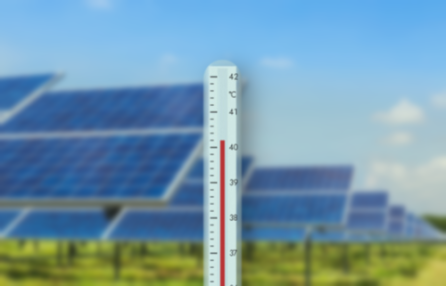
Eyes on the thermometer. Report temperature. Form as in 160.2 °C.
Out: 40.2 °C
